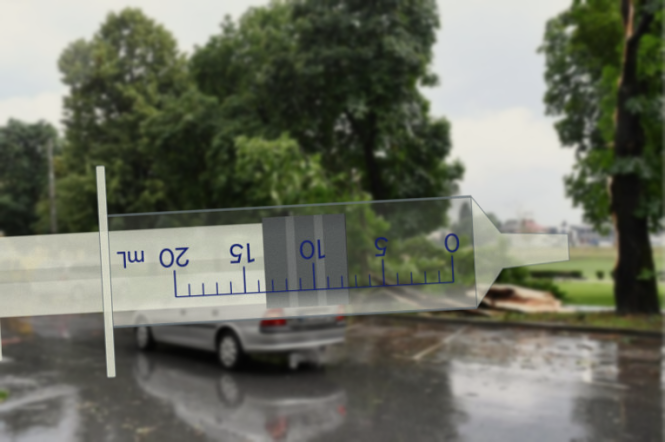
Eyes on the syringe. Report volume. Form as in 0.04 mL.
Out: 7.5 mL
